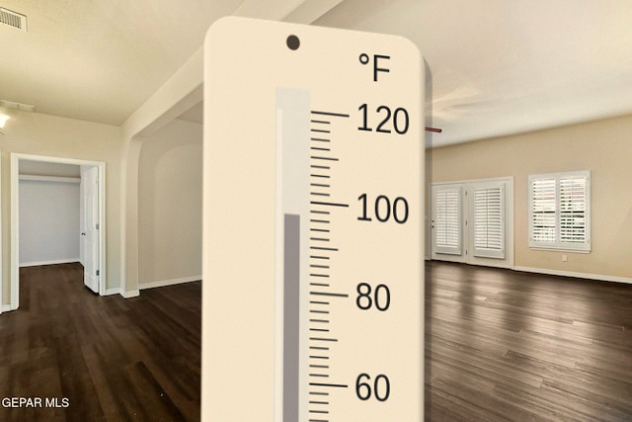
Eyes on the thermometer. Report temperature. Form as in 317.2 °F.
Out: 97 °F
